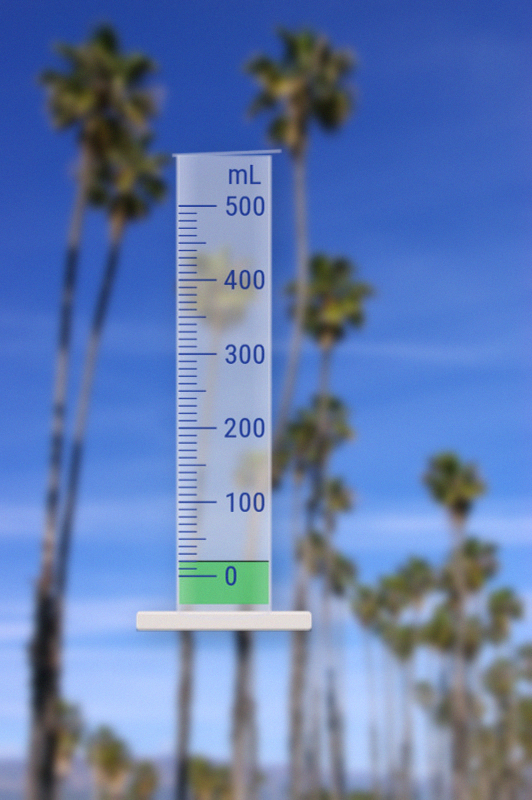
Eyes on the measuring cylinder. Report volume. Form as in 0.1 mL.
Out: 20 mL
